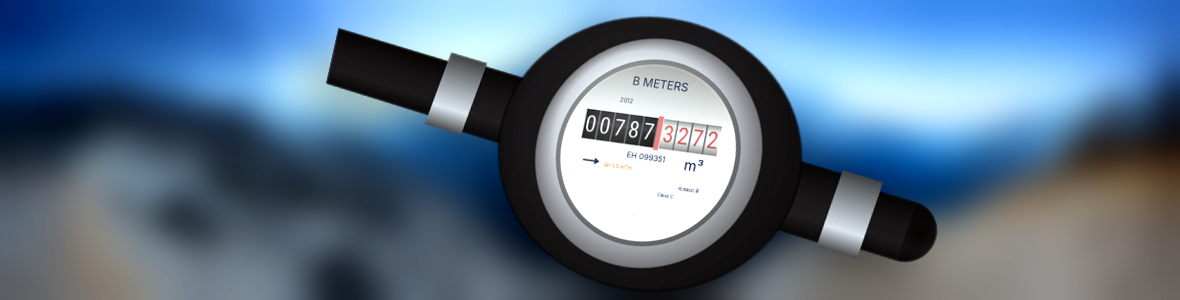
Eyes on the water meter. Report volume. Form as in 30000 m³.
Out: 787.3272 m³
